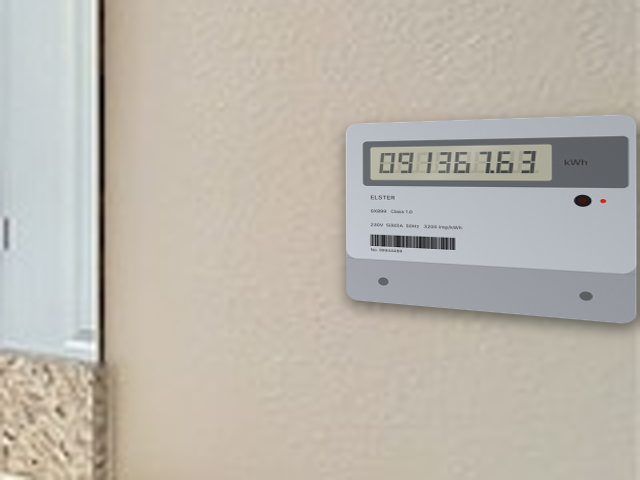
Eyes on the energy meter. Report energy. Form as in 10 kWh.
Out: 91367.63 kWh
